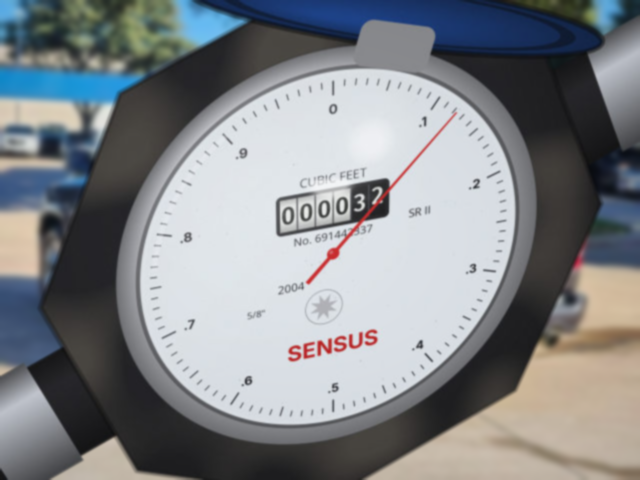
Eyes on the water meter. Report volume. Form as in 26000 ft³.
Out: 32.12 ft³
